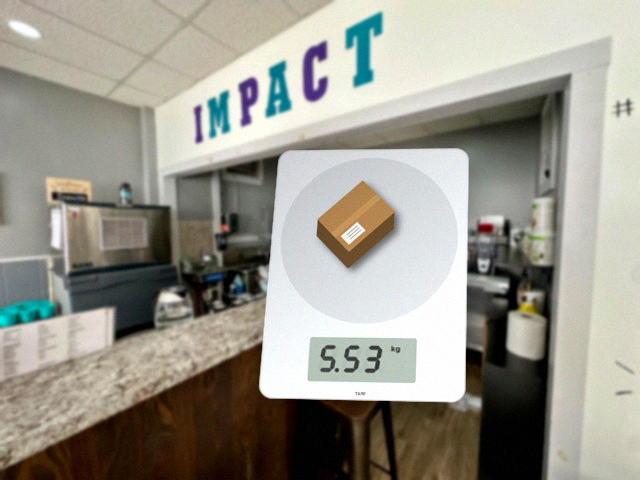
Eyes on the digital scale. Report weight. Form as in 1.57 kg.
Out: 5.53 kg
